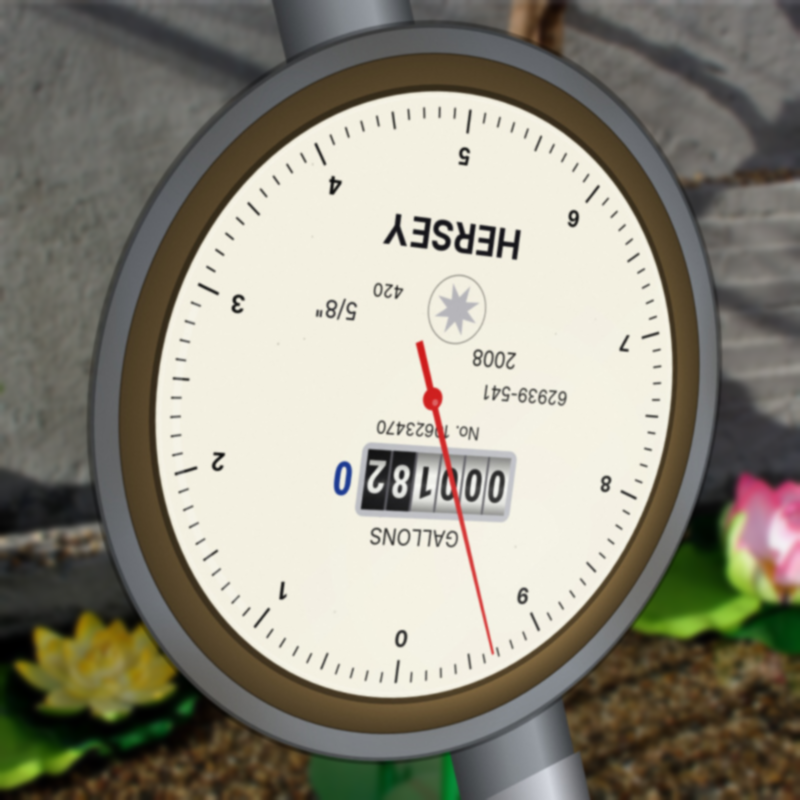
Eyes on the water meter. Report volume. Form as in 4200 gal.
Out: 1819.3 gal
